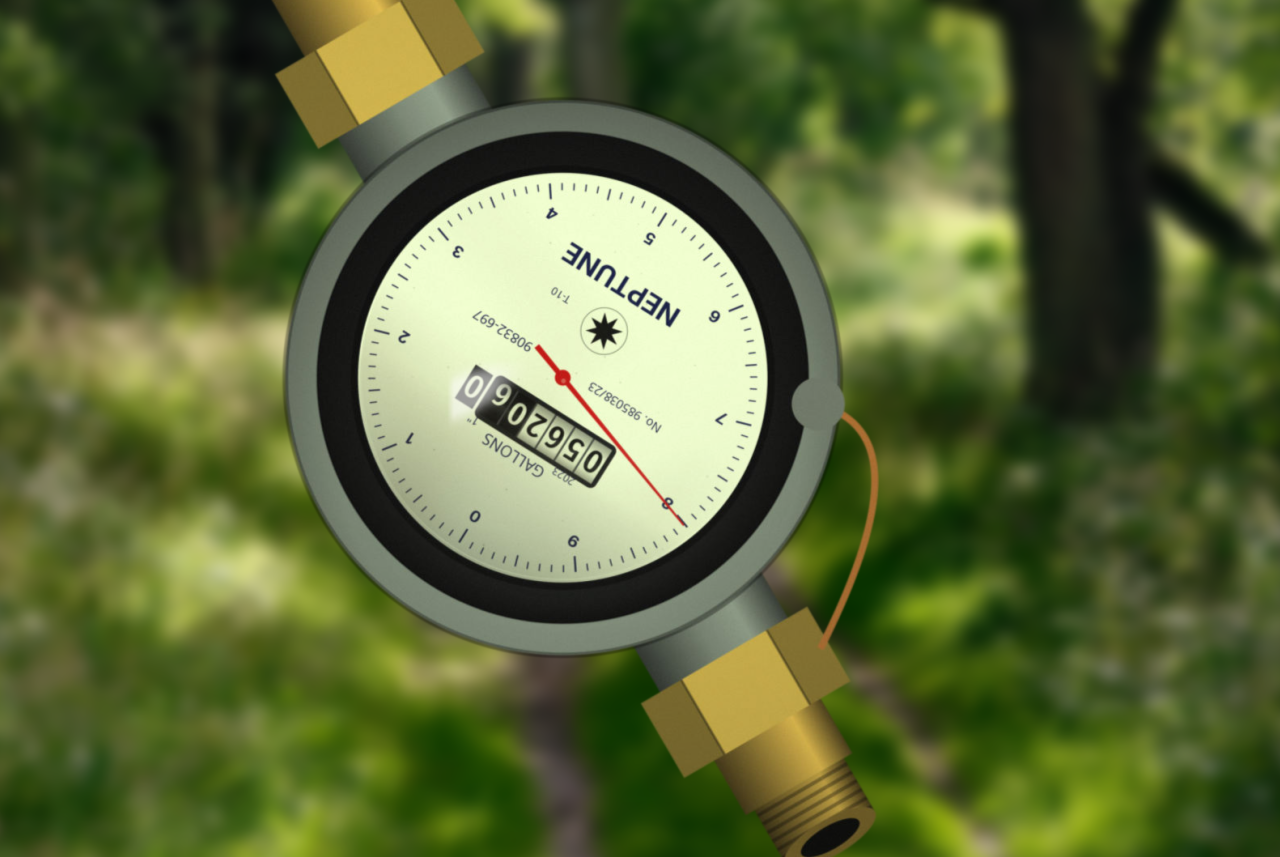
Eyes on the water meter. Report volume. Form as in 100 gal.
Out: 562058.0 gal
